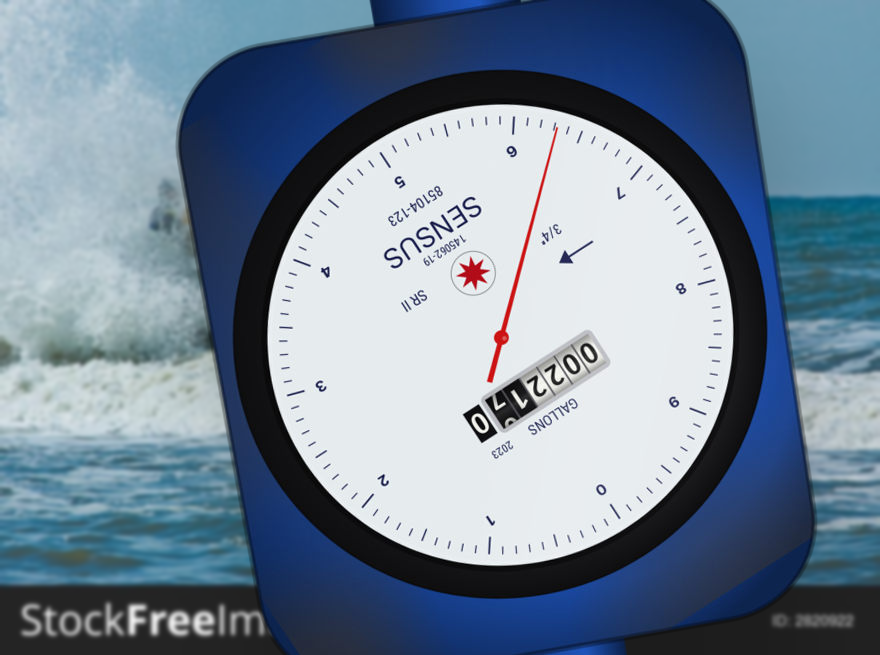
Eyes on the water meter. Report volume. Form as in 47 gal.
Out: 22166.3 gal
